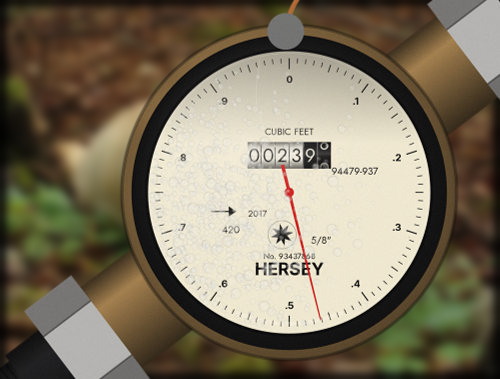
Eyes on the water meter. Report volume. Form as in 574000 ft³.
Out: 2398.46 ft³
